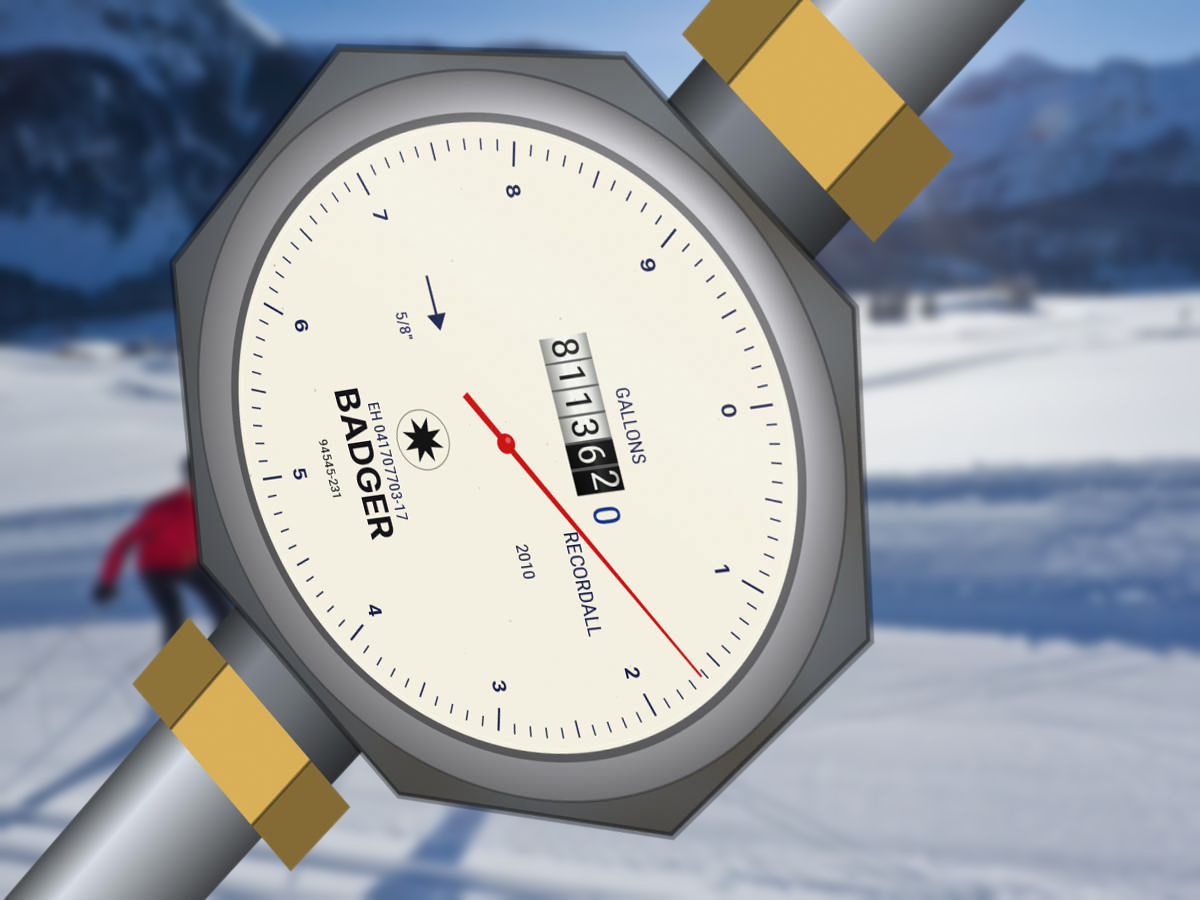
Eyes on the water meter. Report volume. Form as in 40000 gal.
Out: 8113621.6 gal
